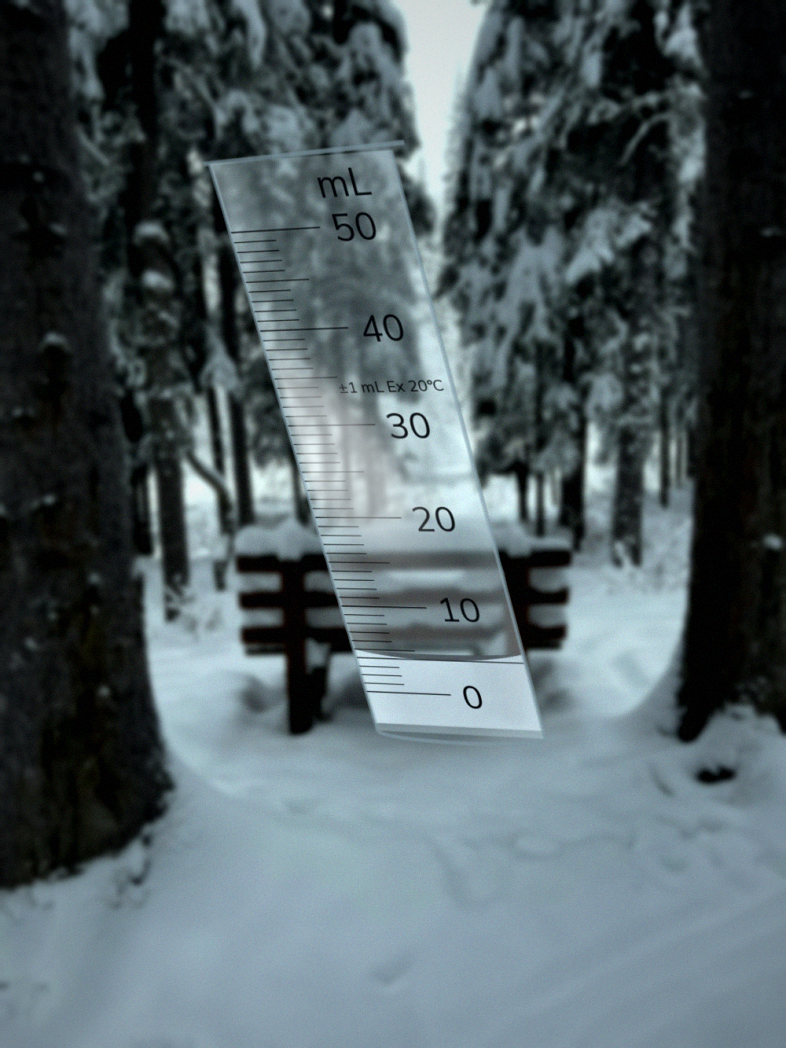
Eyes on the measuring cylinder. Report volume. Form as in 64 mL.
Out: 4 mL
